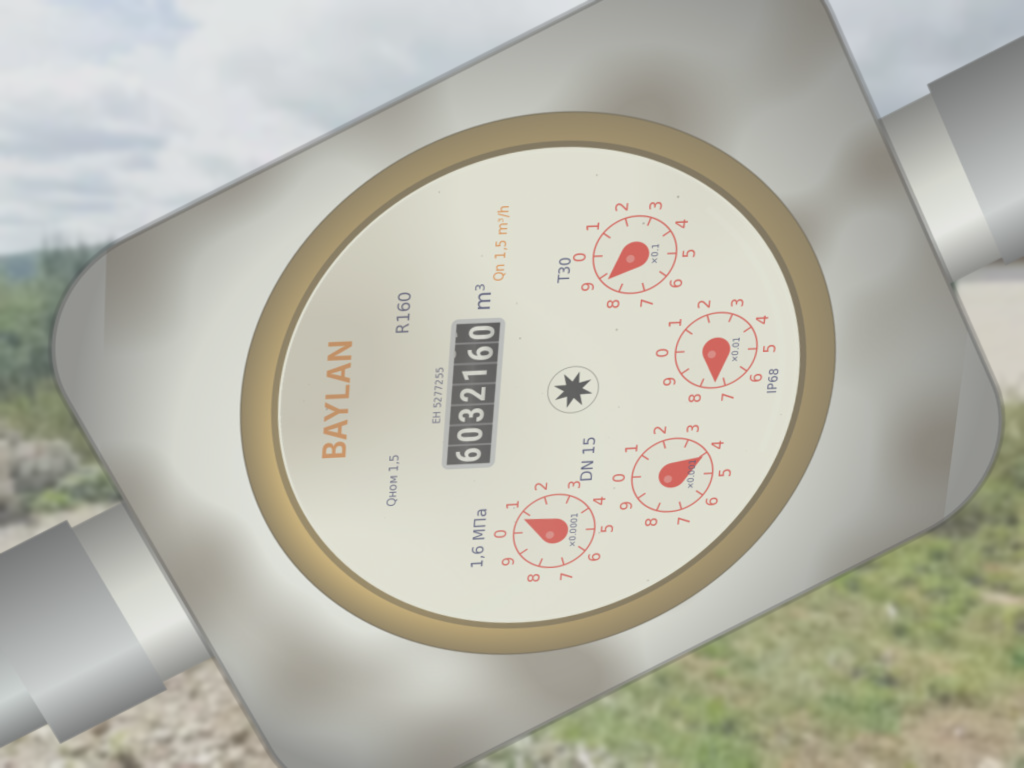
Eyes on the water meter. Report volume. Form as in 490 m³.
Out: 6032159.8740 m³
